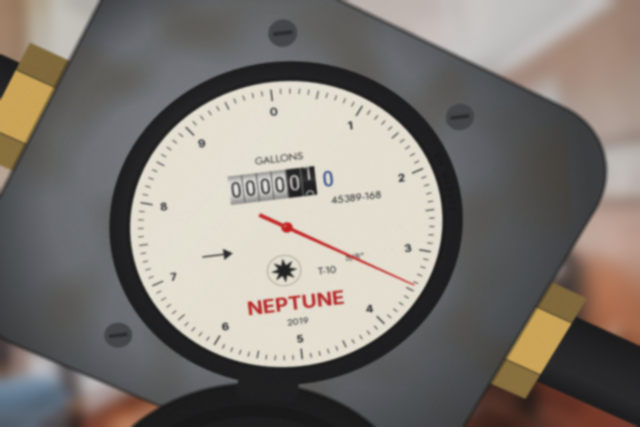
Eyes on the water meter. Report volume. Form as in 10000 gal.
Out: 13.4 gal
